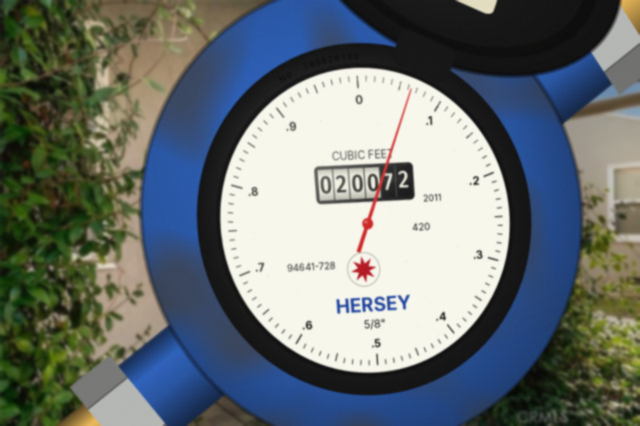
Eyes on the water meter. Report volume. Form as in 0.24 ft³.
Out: 20072.06 ft³
